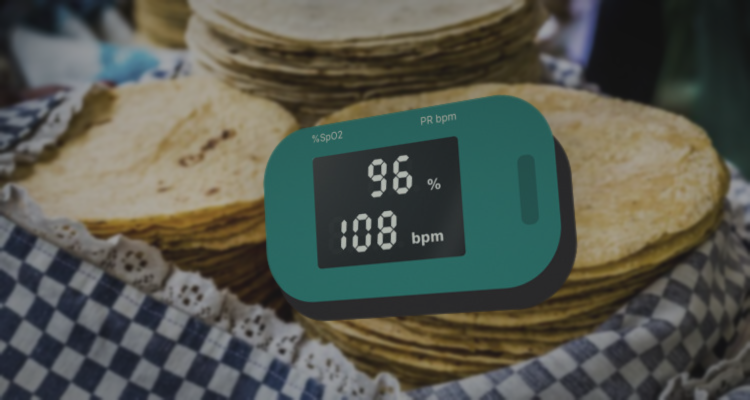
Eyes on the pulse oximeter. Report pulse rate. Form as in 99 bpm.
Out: 108 bpm
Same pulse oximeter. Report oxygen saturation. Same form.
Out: 96 %
